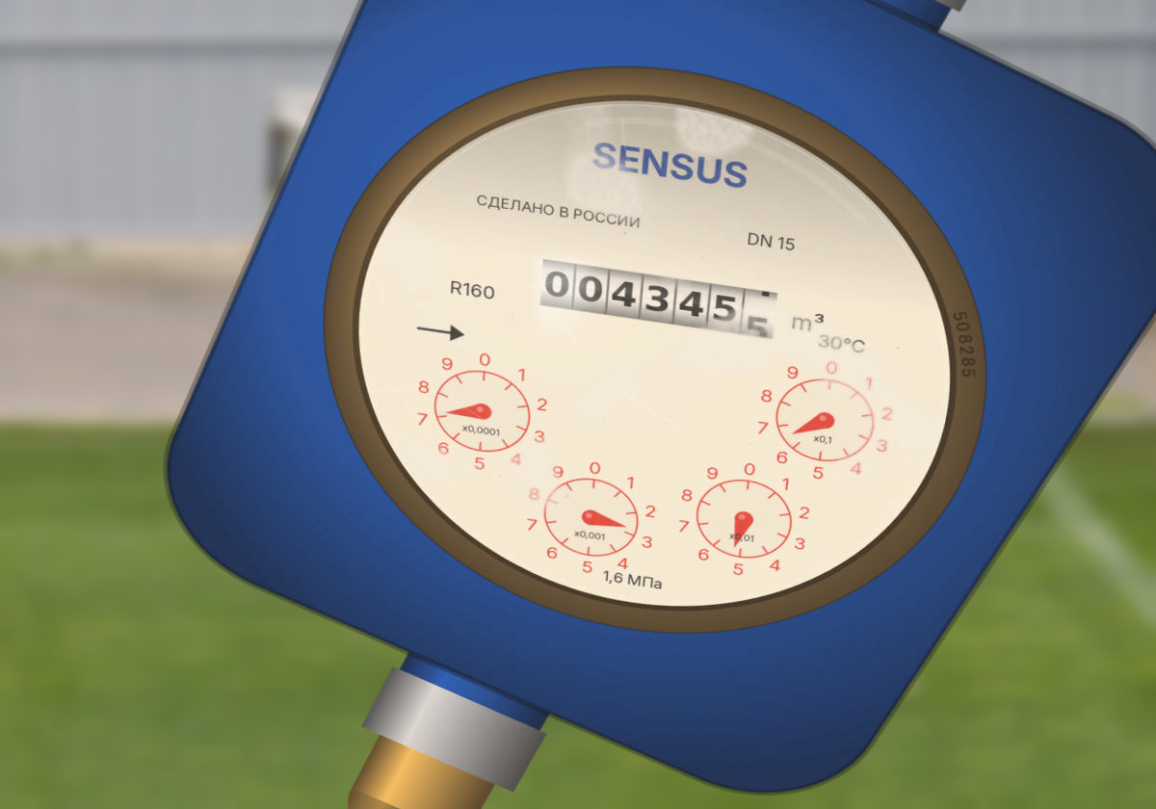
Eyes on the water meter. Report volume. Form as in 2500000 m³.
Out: 43454.6527 m³
